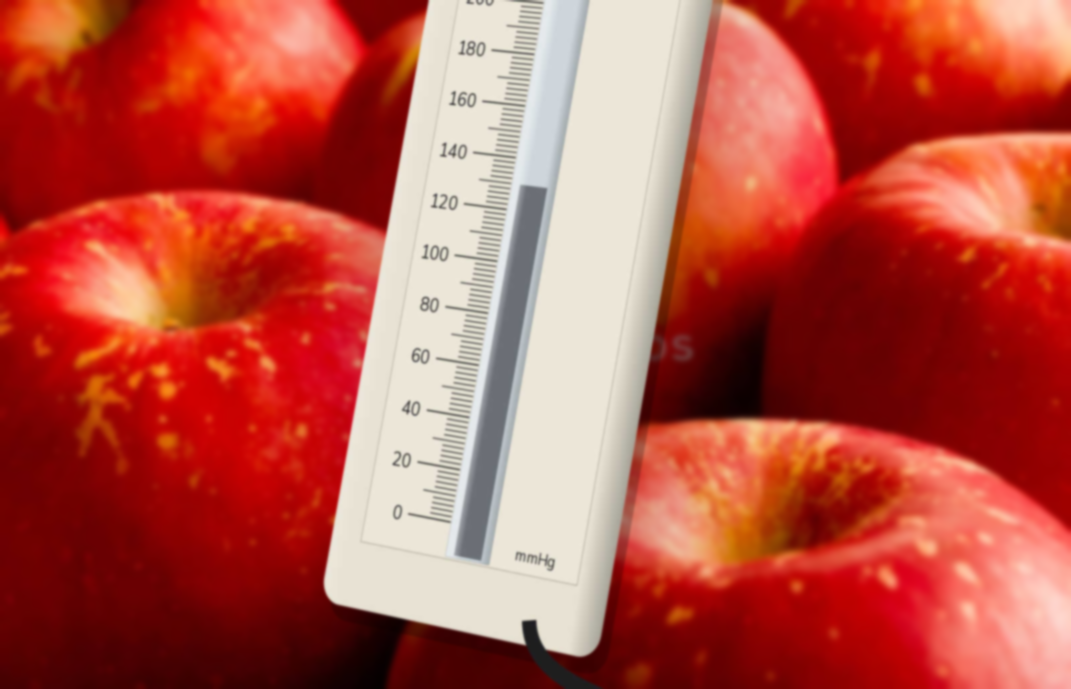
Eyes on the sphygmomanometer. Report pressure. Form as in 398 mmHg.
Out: 130 mmHg
